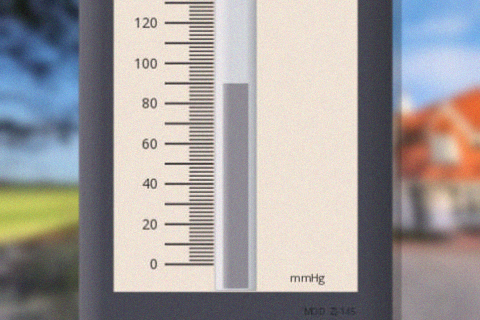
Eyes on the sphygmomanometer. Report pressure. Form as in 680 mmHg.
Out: 90 mmHg
